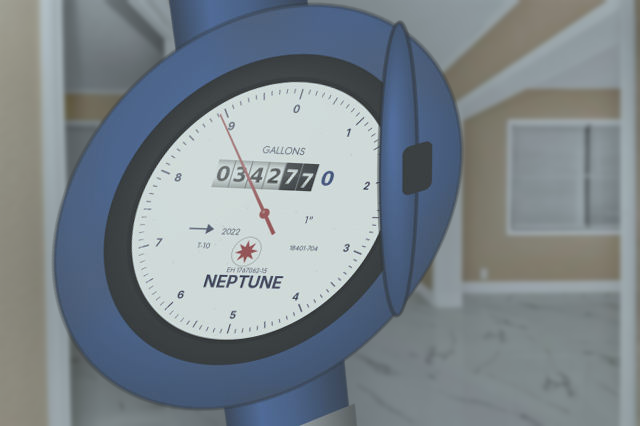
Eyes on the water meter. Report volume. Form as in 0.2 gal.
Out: 342768.9 gal
